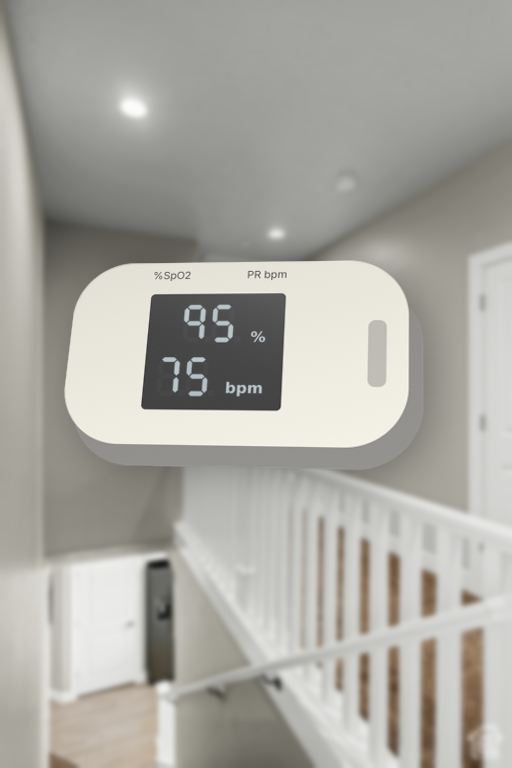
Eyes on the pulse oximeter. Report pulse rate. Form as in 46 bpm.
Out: 75 bpm
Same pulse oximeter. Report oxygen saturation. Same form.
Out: 95 %
